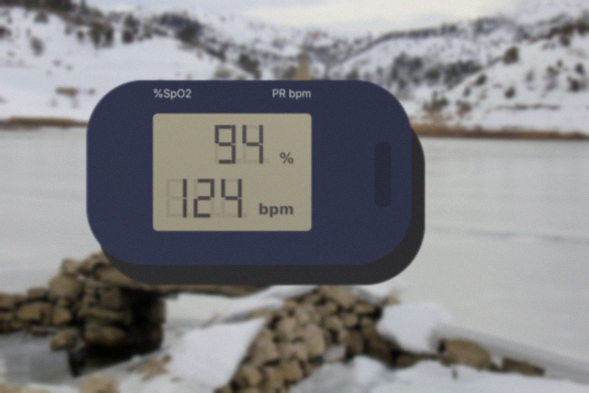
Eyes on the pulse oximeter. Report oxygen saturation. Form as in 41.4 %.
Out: 94 %
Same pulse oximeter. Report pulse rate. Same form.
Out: 124 bpm
